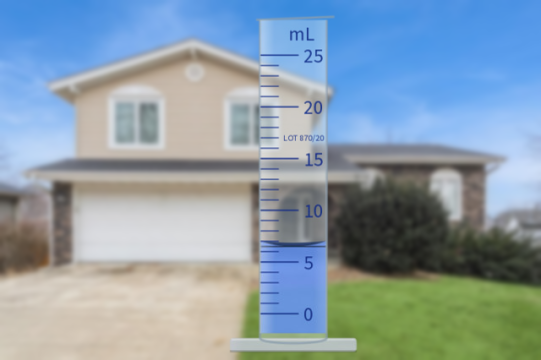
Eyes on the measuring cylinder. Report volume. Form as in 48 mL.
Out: 6.5 mL
